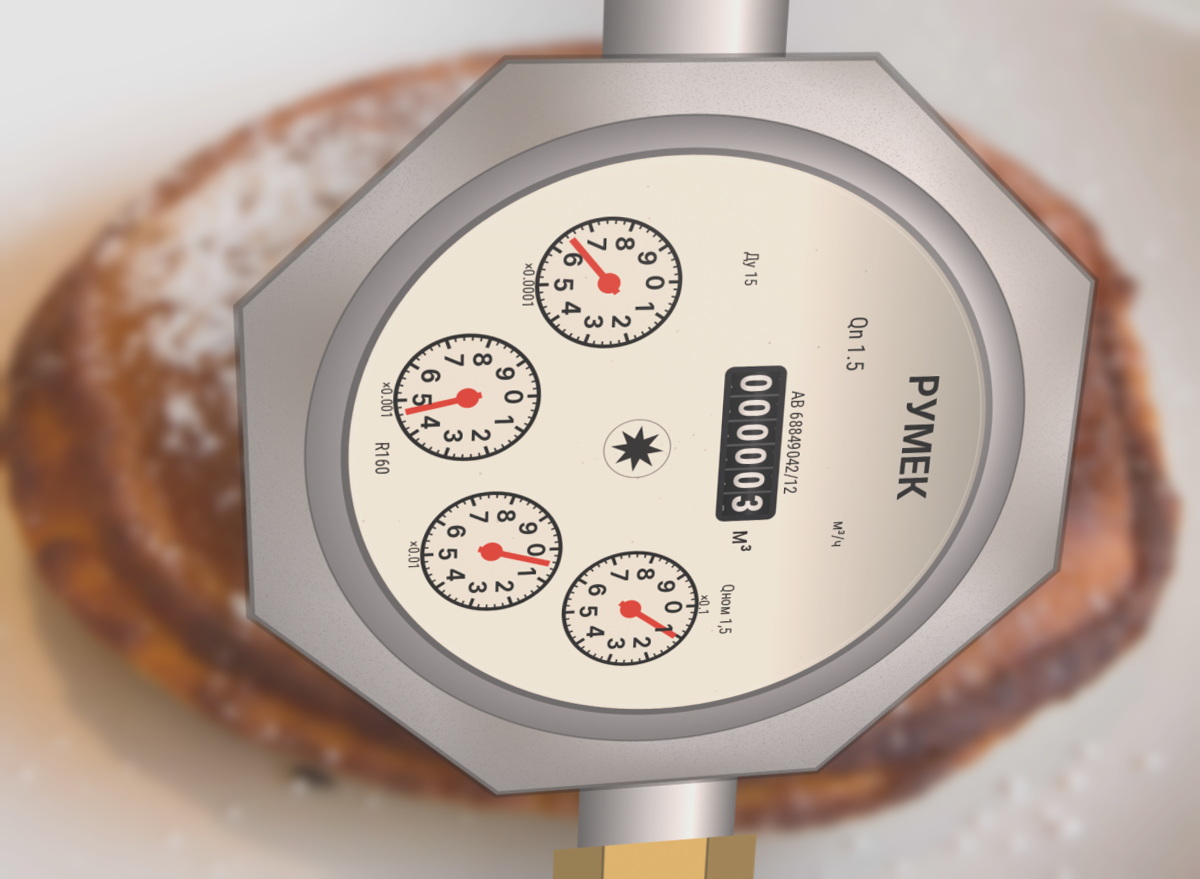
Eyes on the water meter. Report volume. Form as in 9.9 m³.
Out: 3.1046 m³
